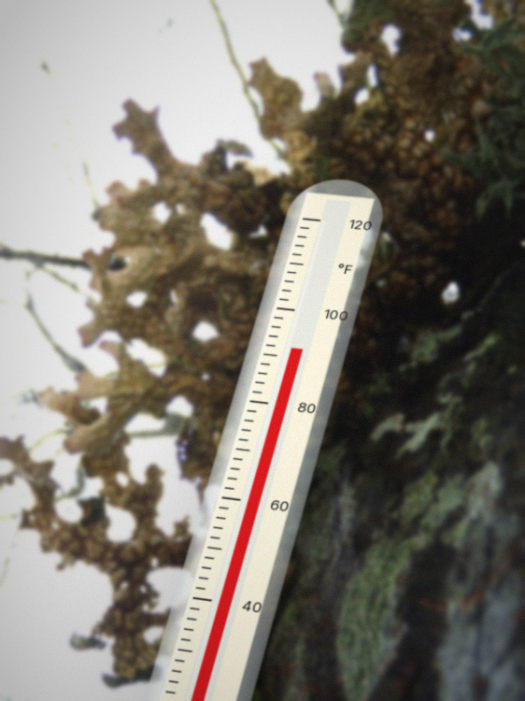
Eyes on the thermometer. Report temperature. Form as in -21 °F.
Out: 92 °F
